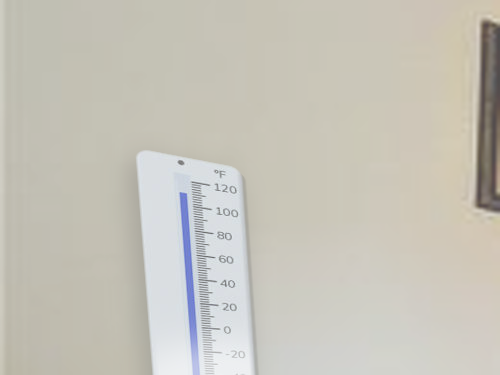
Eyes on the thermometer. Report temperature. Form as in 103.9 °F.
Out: 110 °F
